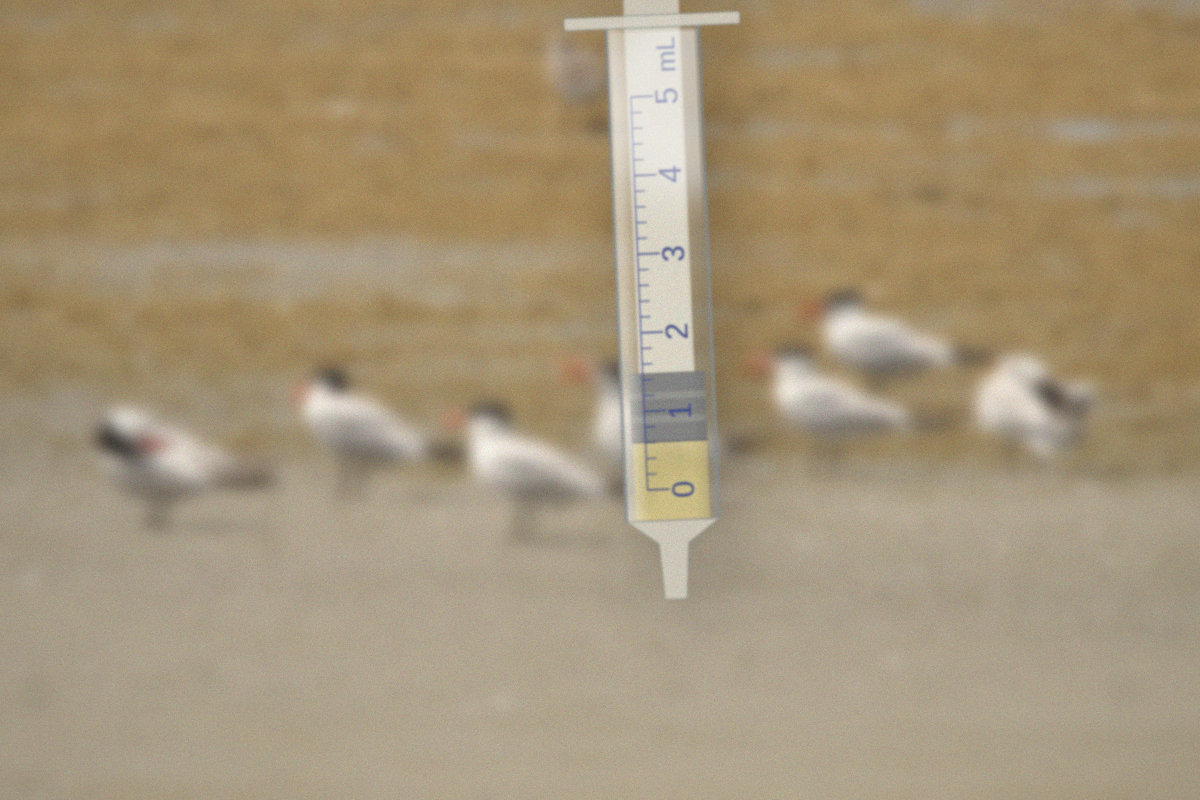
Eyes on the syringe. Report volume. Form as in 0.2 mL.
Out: 0.6 mL
